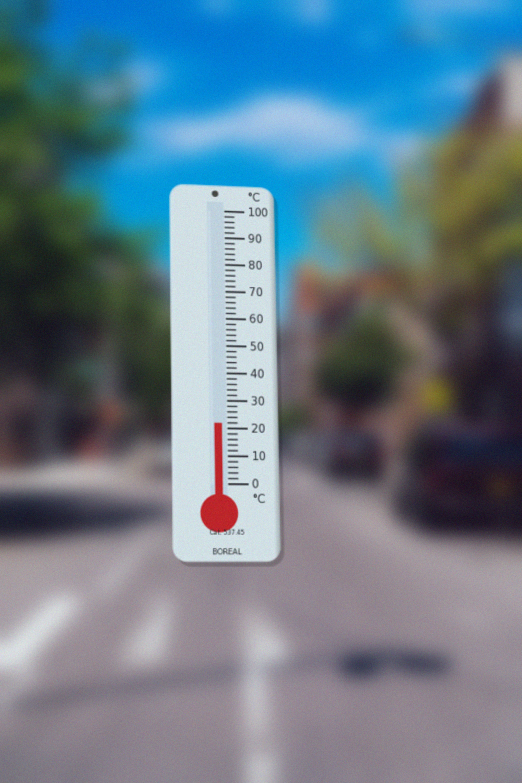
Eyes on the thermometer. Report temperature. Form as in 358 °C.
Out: 22 °C
